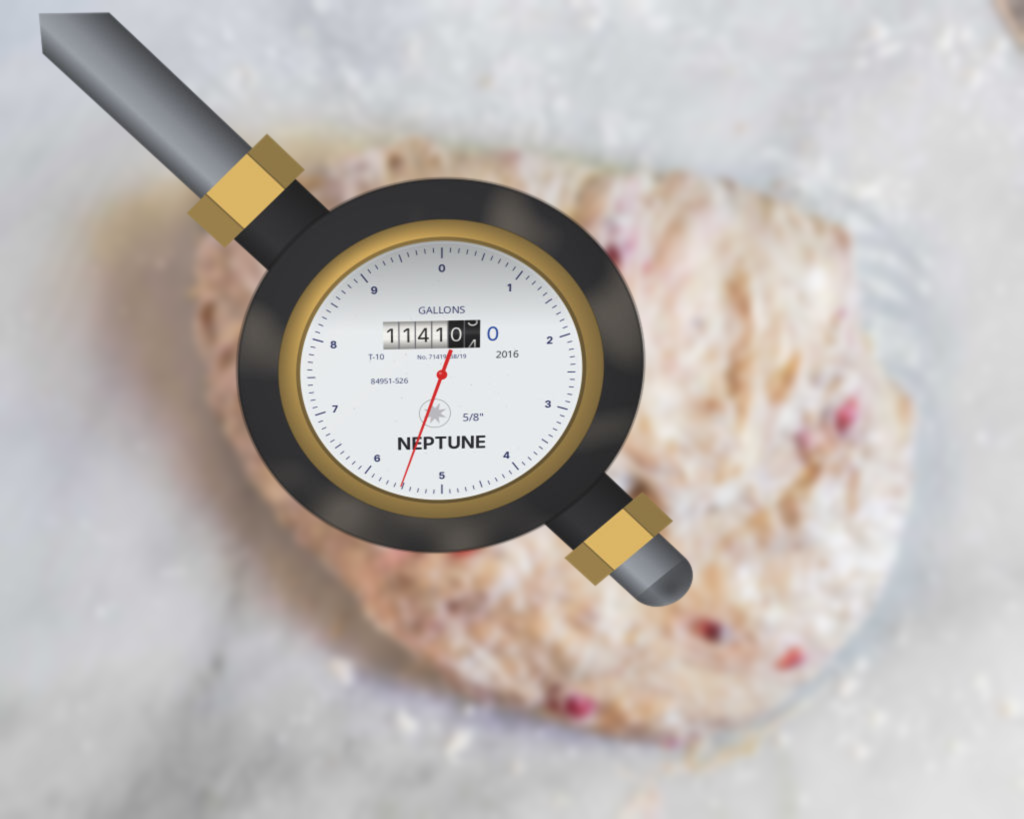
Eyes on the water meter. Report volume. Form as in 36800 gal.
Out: 1141035.5 gal
